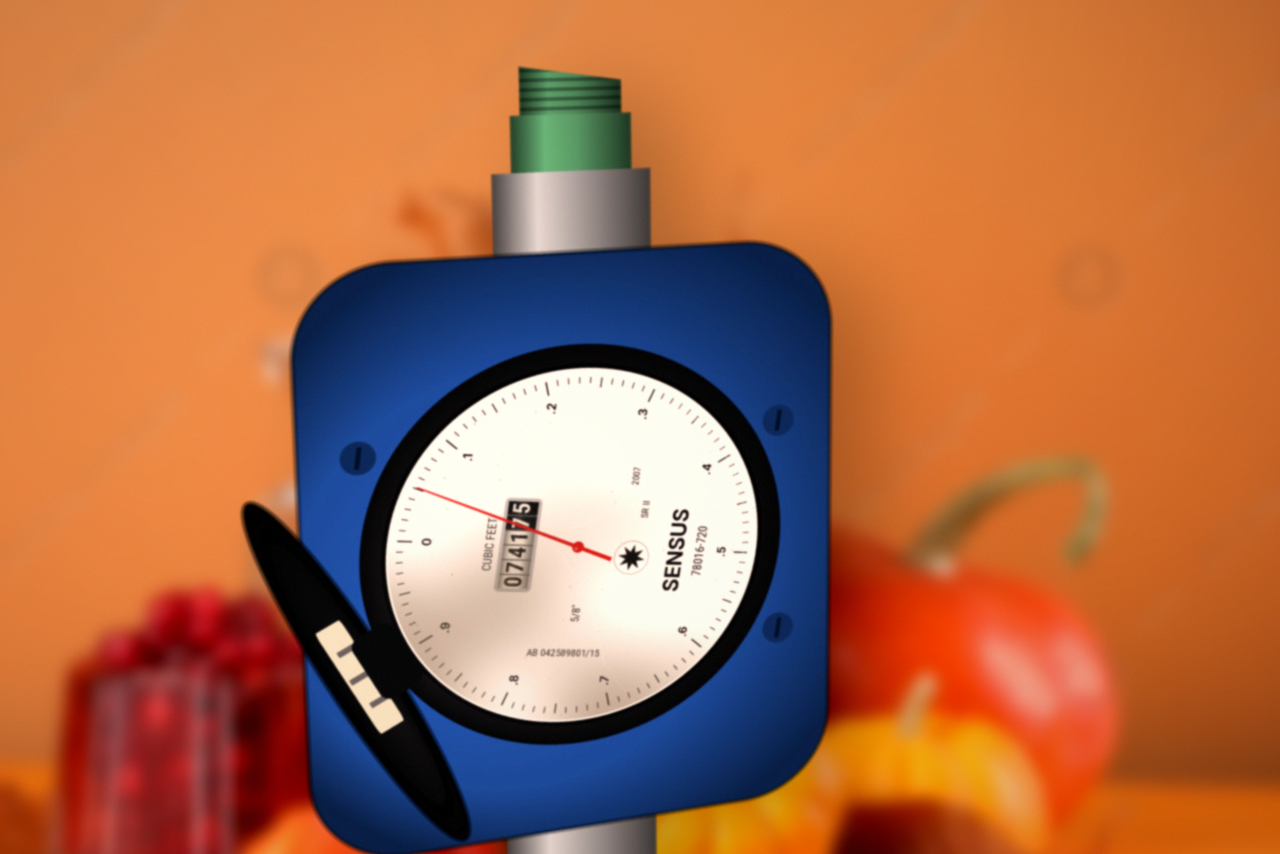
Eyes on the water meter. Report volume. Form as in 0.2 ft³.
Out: 74175.05 ft³
